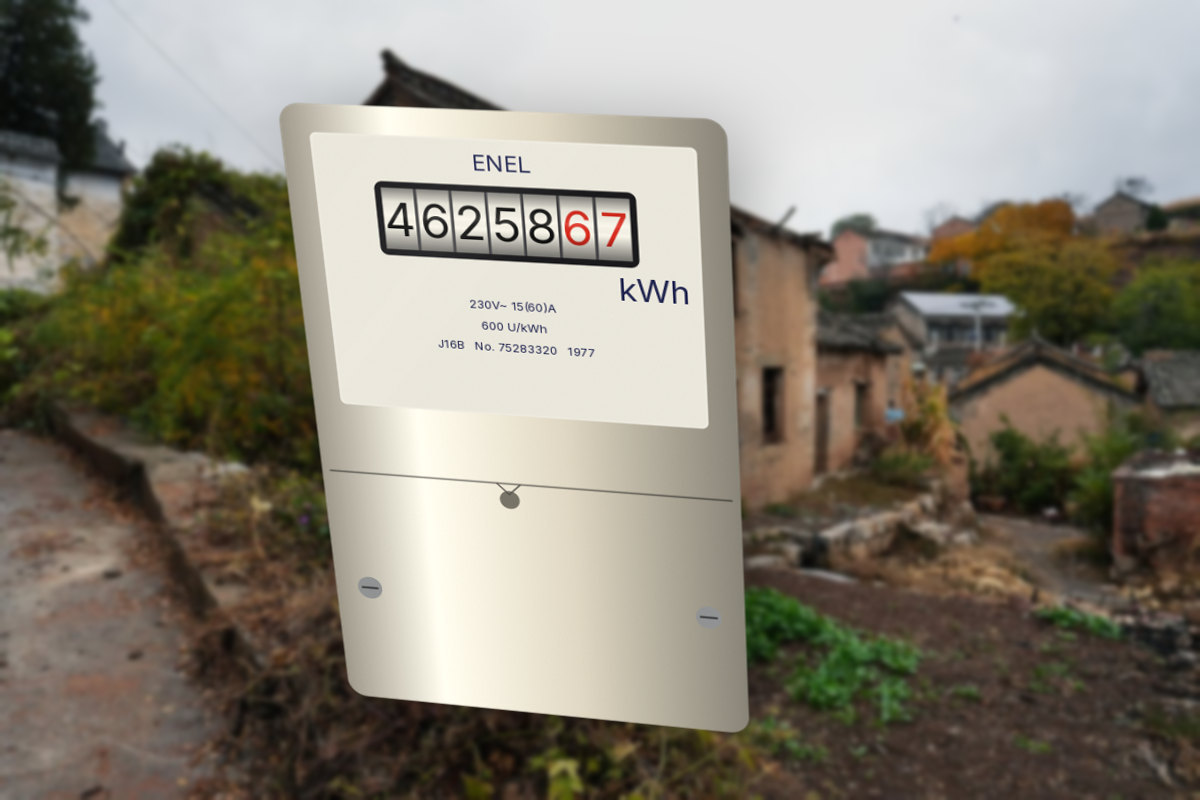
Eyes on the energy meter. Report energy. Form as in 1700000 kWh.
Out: 46258.67 kWh
